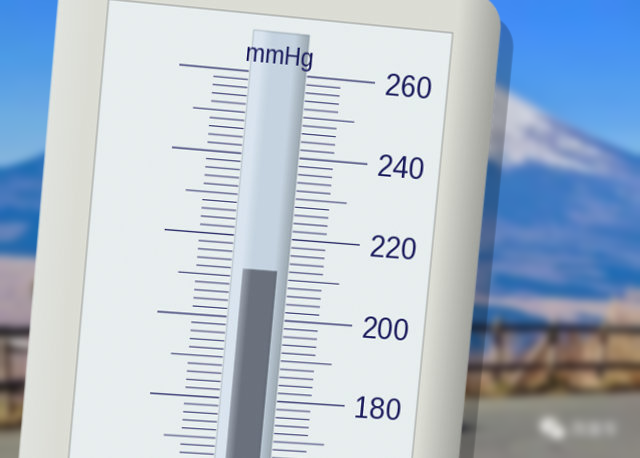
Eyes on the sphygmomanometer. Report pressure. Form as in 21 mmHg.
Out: 212 mmHg
